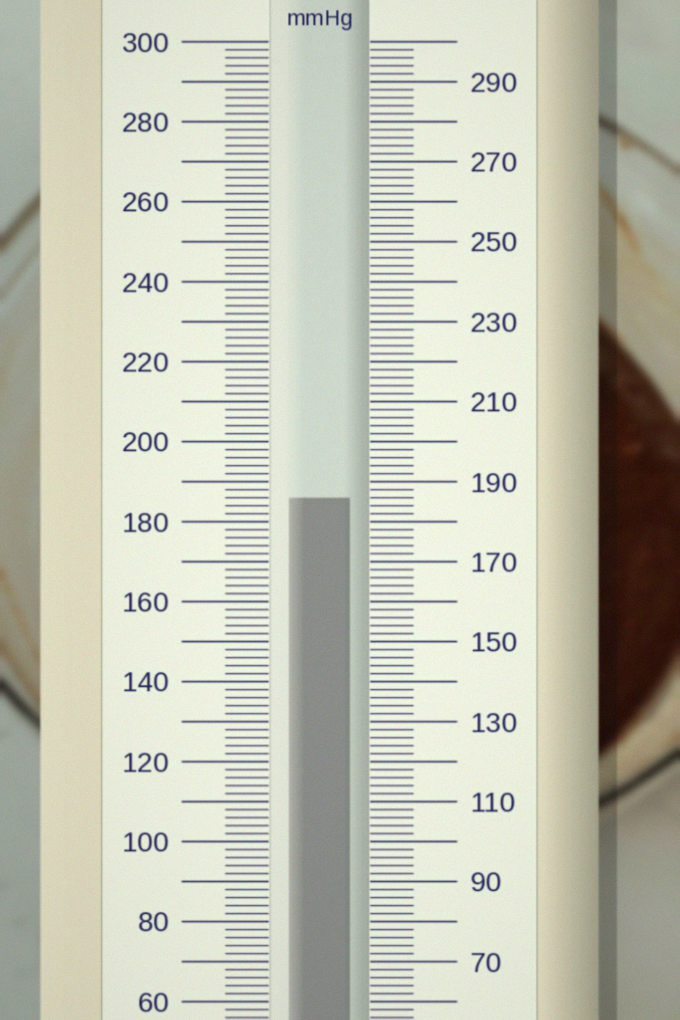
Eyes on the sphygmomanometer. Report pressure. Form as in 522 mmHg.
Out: 186 mmHg
